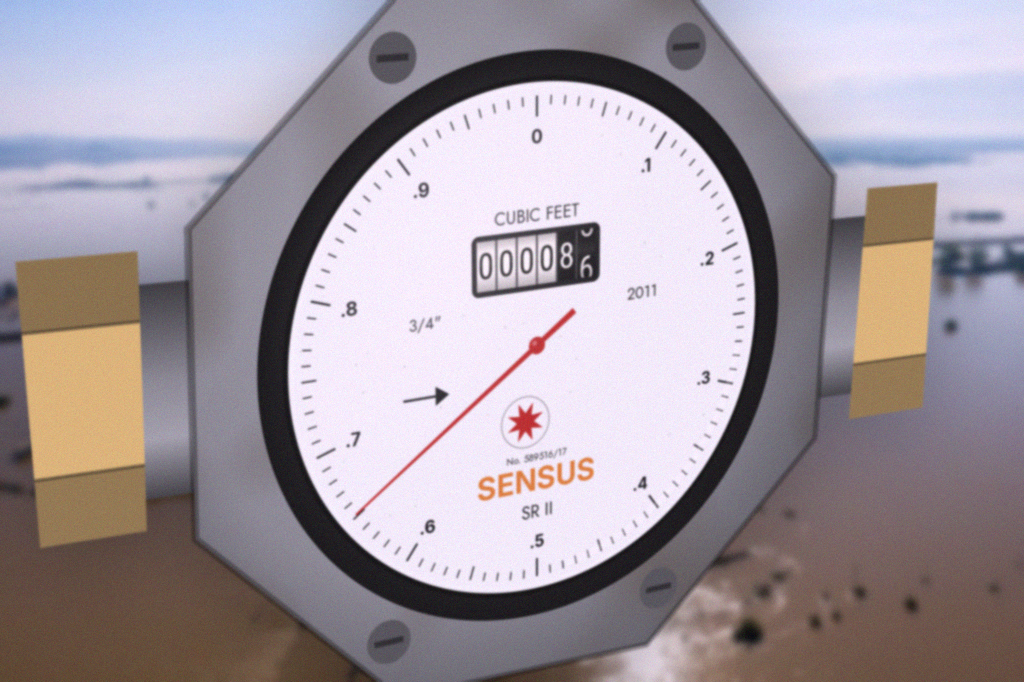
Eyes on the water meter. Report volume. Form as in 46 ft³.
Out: 85.65 ft³
